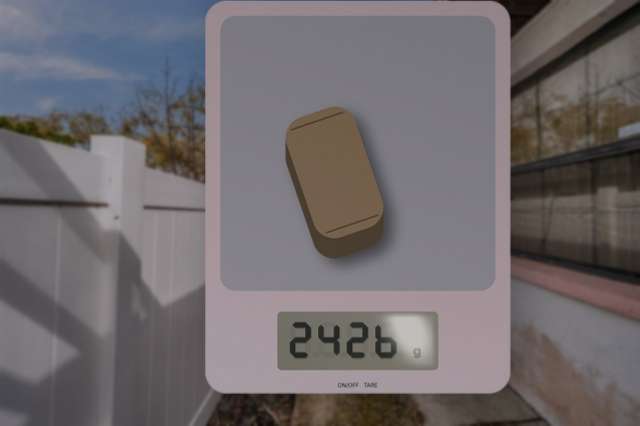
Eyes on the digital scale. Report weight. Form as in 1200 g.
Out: 2426 g
